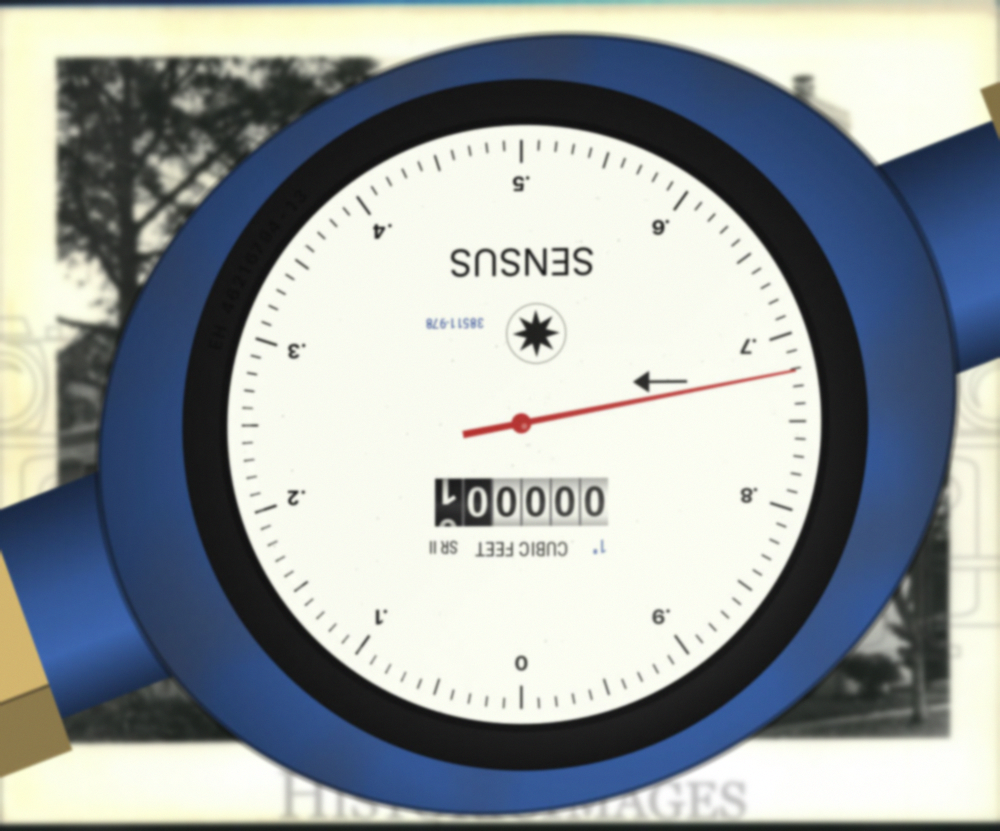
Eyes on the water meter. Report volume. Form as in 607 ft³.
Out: 0.72 ft³
